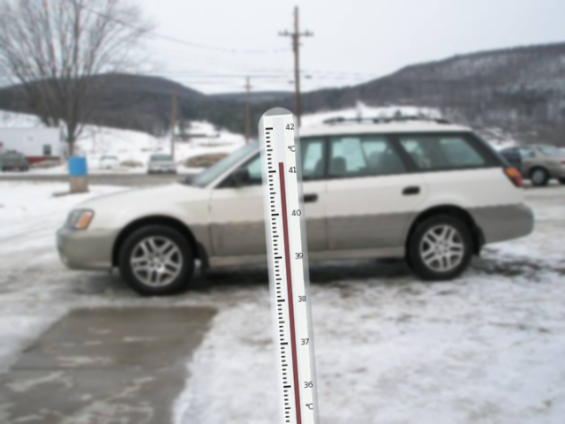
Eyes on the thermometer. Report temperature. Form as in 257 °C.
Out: 41.2 °C
